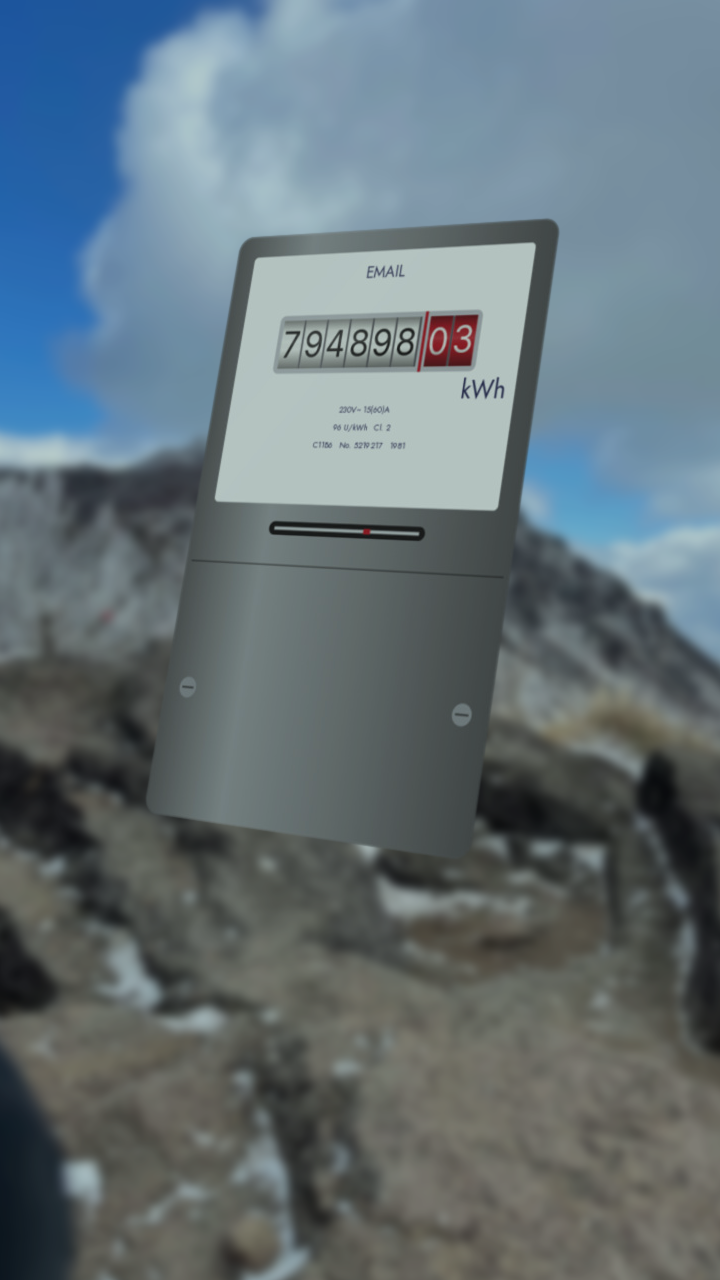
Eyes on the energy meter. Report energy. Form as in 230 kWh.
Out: 794898.03 kWh
